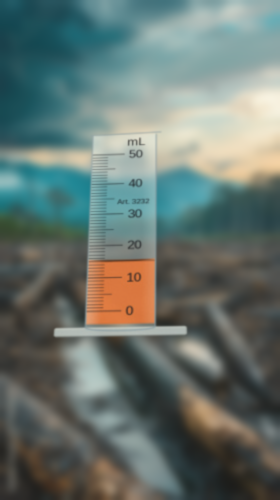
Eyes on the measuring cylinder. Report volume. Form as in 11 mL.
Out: 15 mL
